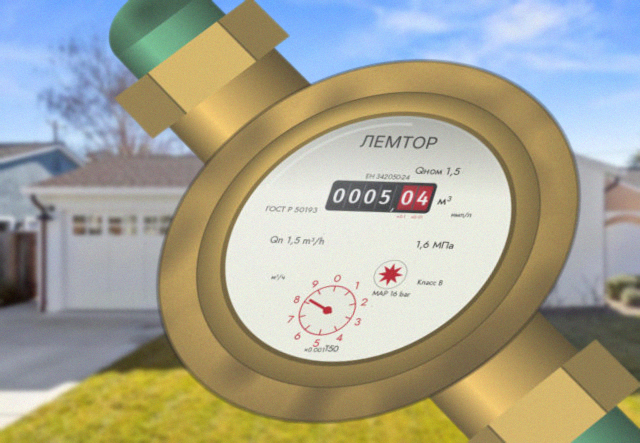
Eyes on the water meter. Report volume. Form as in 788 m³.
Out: 5.048 m³
